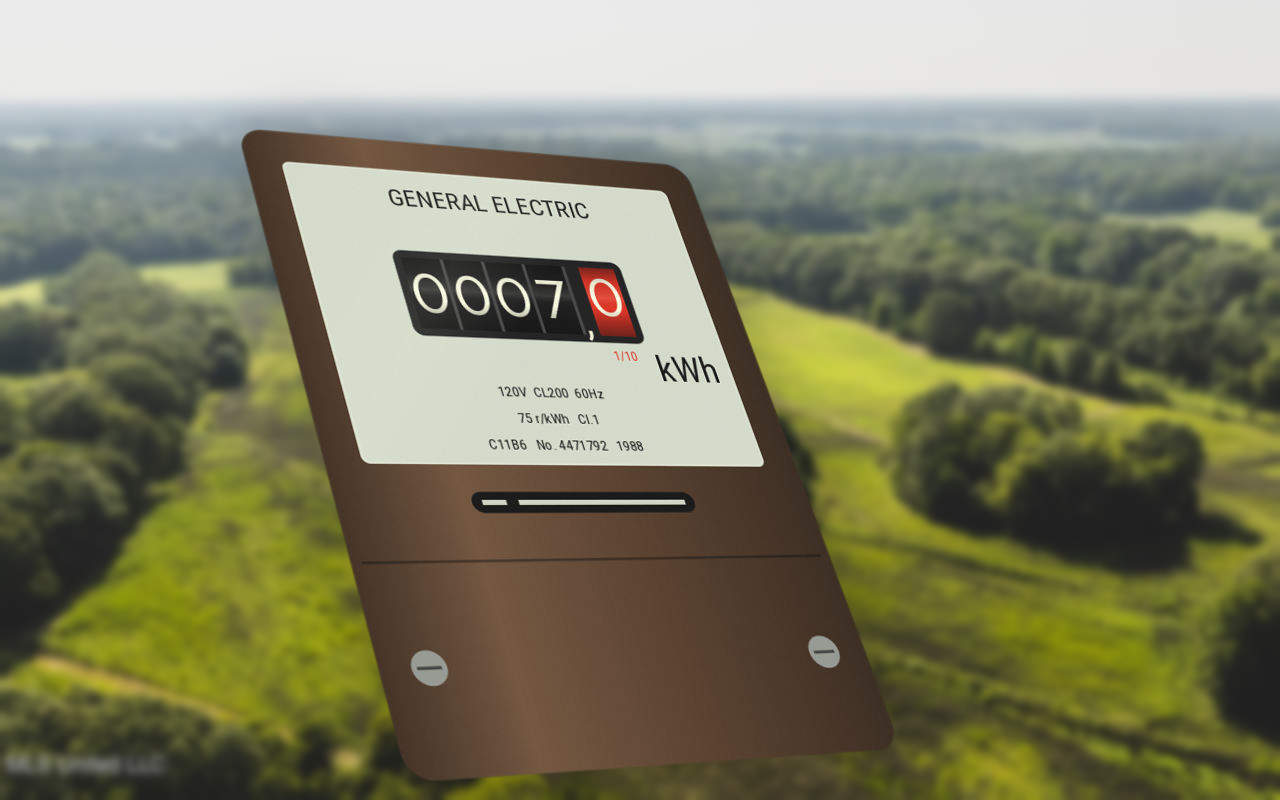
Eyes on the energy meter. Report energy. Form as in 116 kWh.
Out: 7.0 kWh
